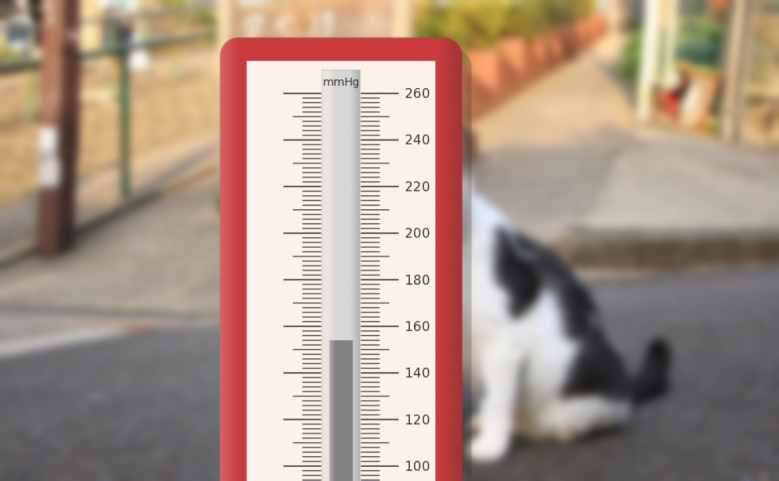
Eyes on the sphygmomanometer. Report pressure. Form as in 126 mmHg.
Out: 154 mmHg
